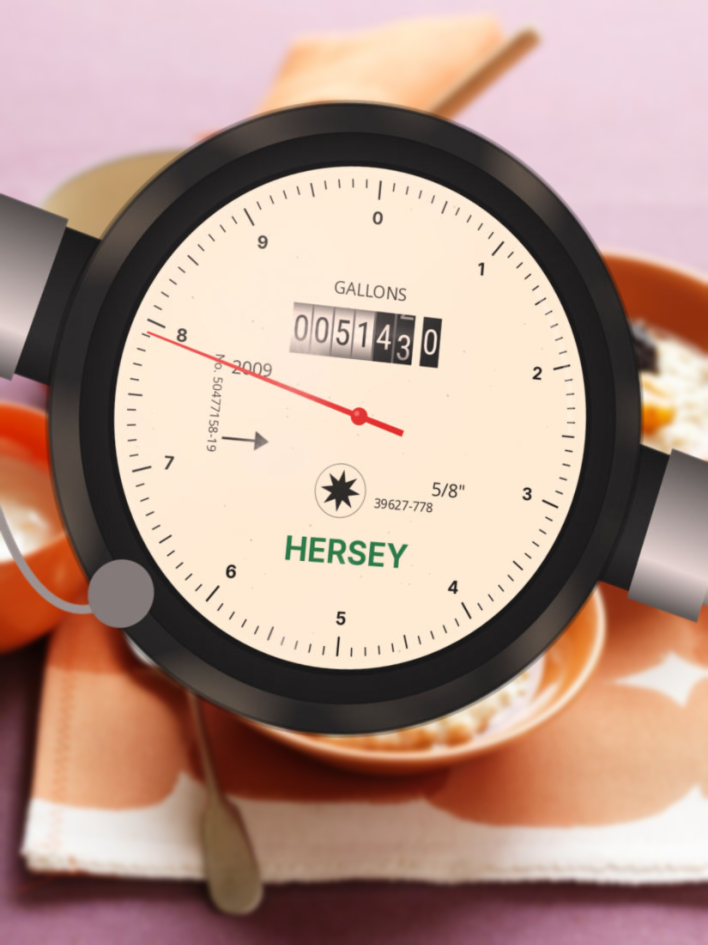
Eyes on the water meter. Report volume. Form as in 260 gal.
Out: 51427.9 gal
